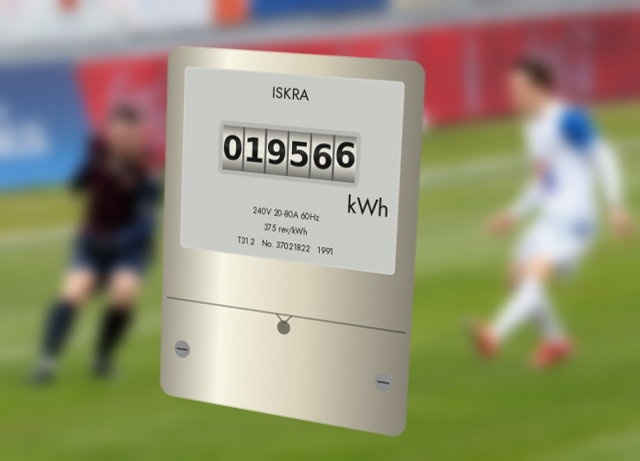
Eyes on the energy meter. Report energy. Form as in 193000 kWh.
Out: 19566 kWh
